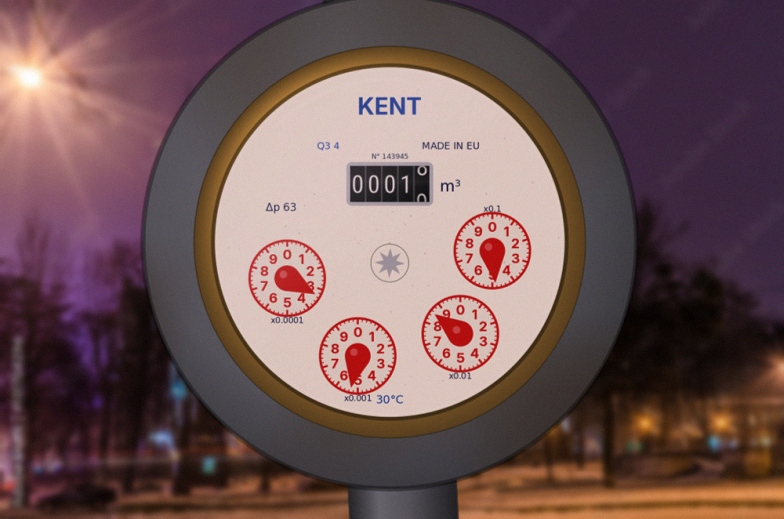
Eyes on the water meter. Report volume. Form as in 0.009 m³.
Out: 18.4853 m³
